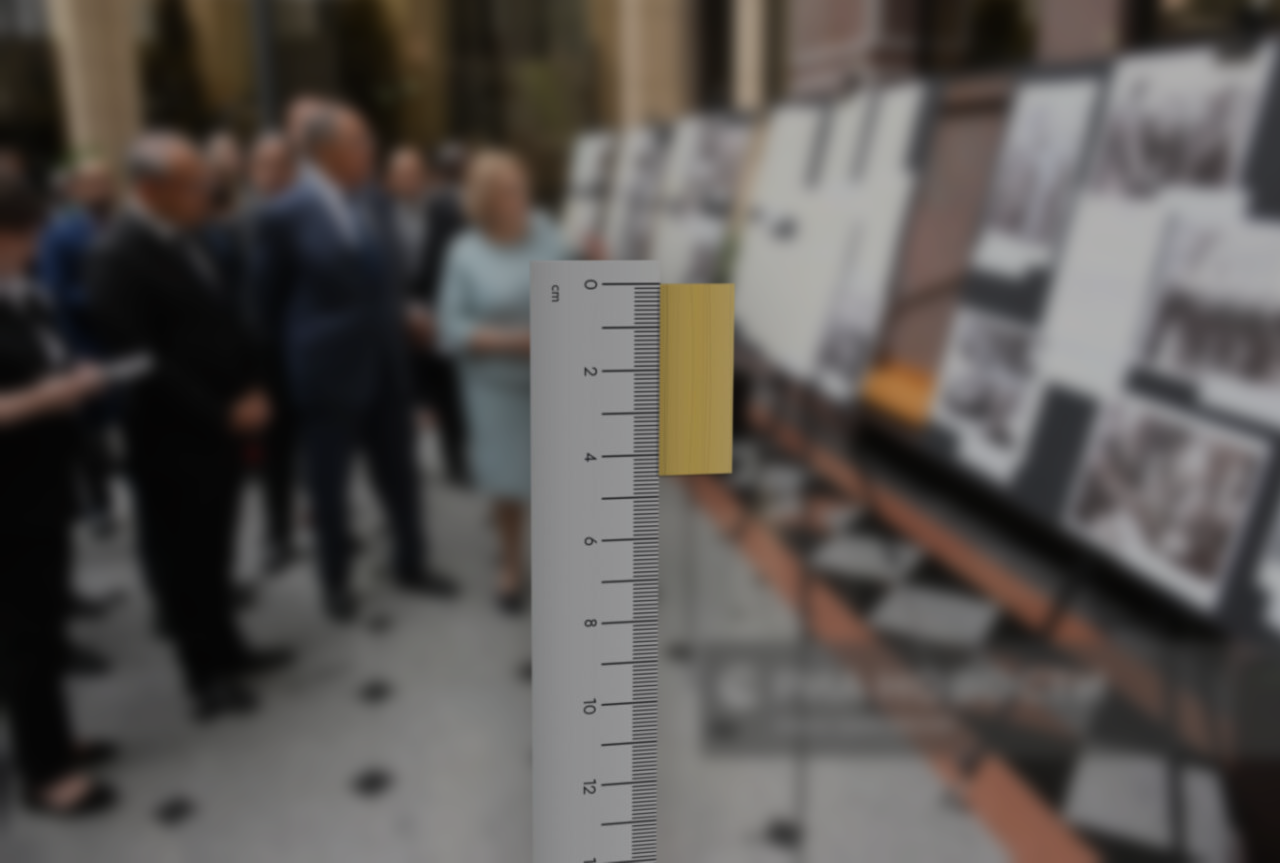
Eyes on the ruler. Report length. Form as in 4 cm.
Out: 4.5 cm
